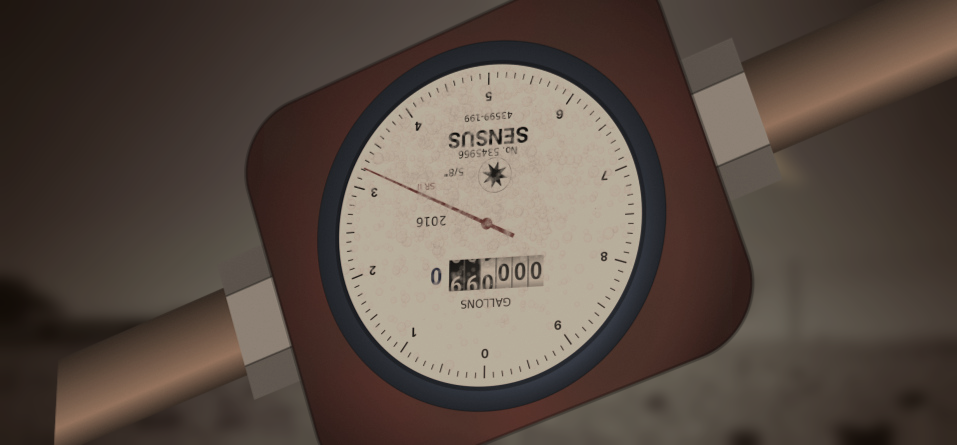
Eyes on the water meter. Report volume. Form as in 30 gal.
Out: 993.2 gal
